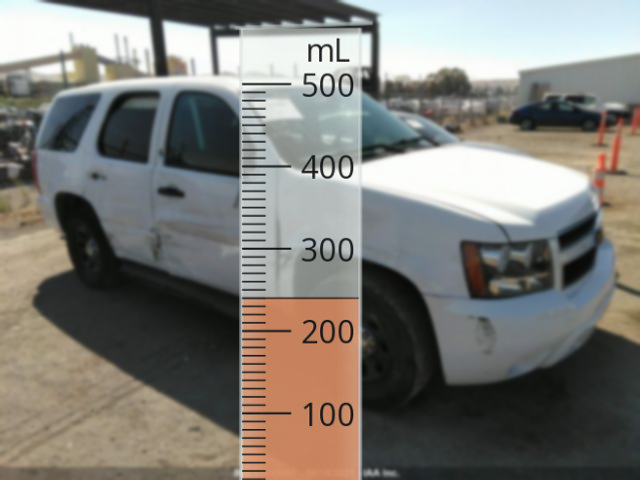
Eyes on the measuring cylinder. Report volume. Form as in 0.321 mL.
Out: 240 mL
